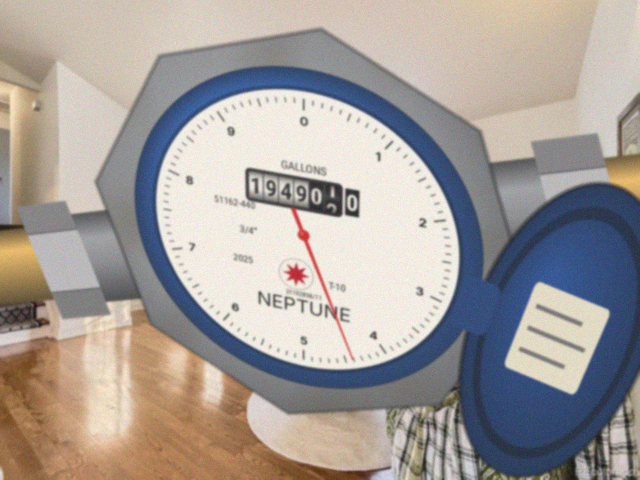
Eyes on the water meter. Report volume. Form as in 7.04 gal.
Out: 1949014.4 gal
